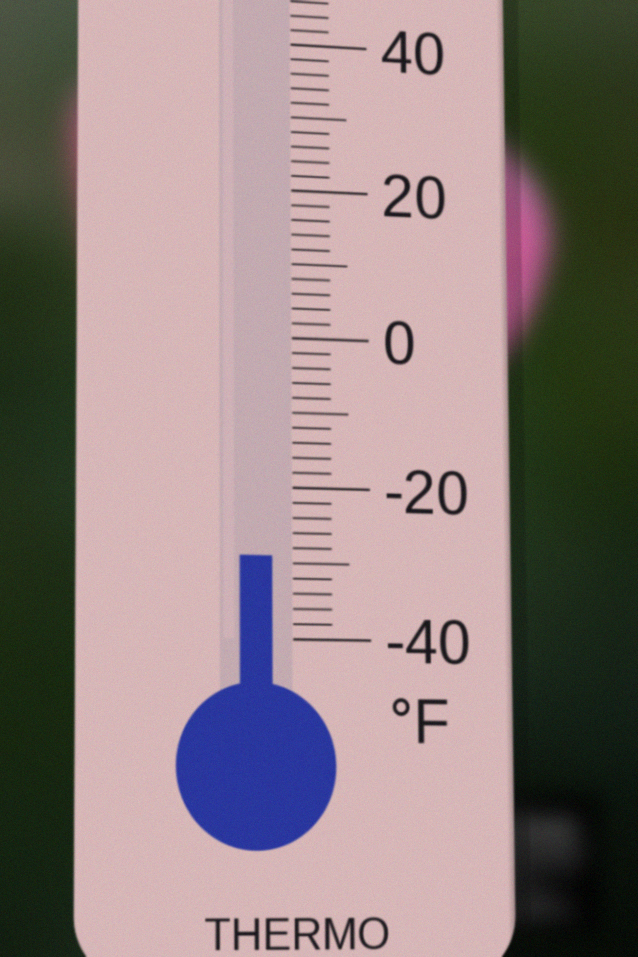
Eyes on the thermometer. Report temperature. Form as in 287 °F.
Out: -29 °F
